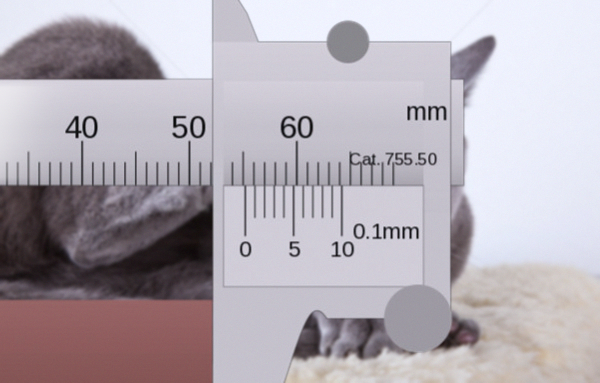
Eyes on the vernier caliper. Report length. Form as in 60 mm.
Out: 55.2 mm
